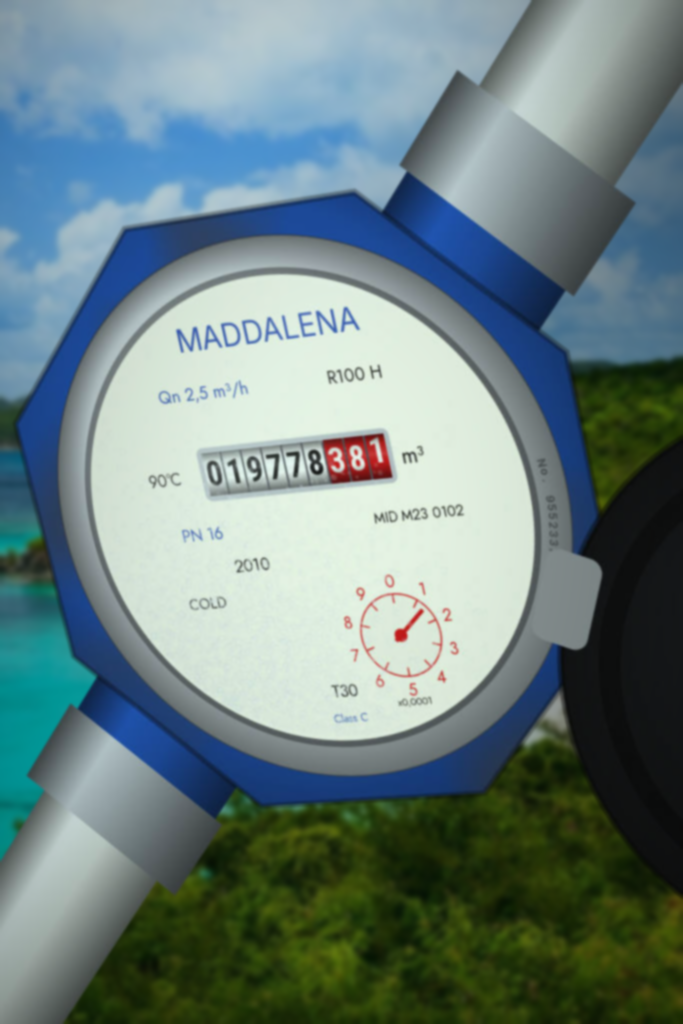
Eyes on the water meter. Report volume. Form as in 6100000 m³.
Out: 19778.3811 m³
